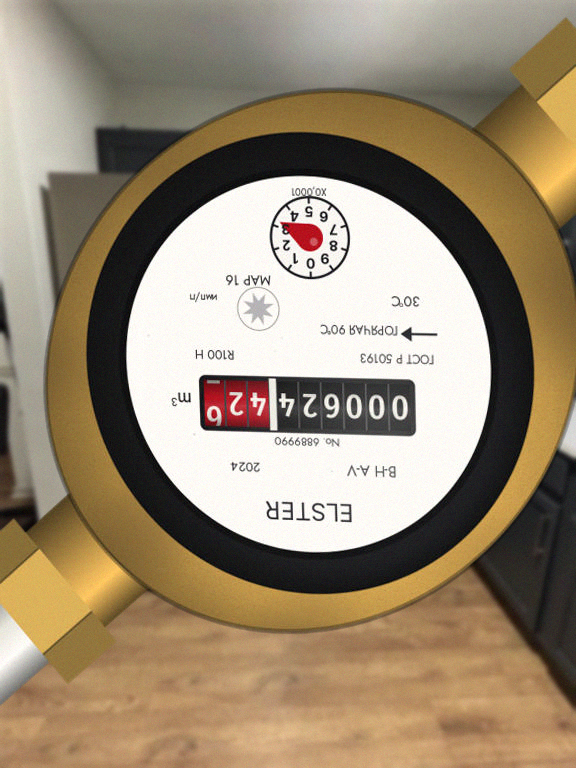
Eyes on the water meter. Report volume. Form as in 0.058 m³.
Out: 624.4263 m³
